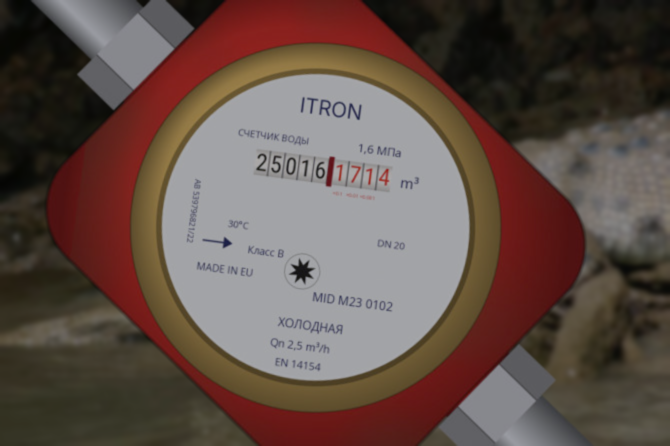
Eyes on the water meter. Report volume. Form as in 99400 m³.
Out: 25016.1714 m³
